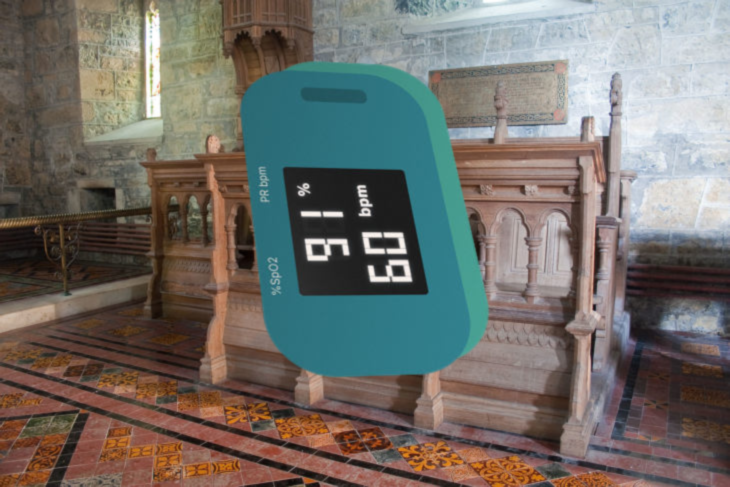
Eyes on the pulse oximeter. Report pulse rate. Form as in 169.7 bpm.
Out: 60 bpm
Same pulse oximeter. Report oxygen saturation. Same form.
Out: 91 %
